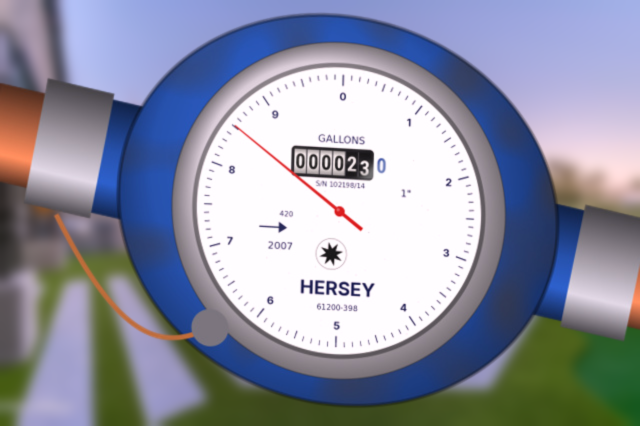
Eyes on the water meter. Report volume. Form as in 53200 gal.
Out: 228.5 gal
